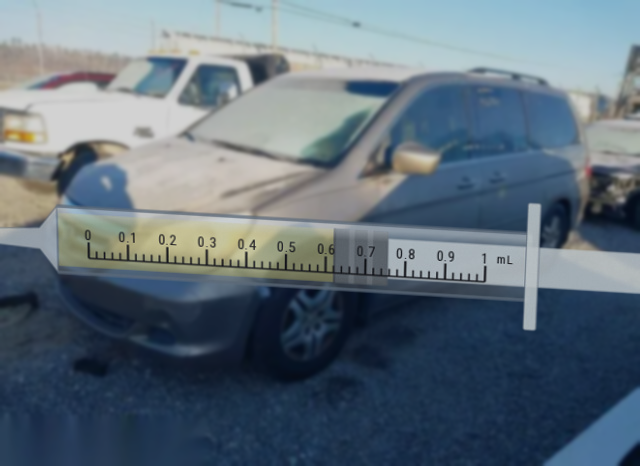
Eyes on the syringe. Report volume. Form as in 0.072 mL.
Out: 0.62 mL
